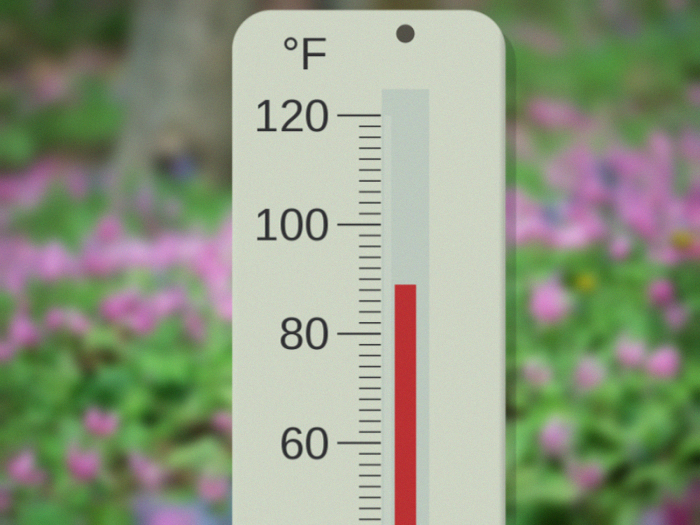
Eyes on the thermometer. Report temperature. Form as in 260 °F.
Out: 89 °F
